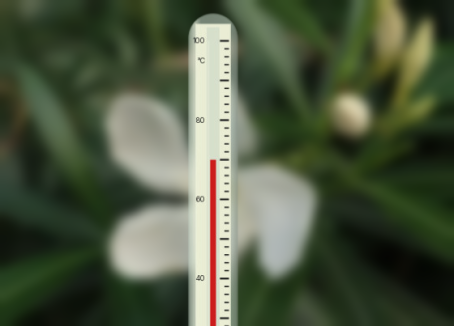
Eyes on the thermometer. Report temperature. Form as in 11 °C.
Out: 70 °C
